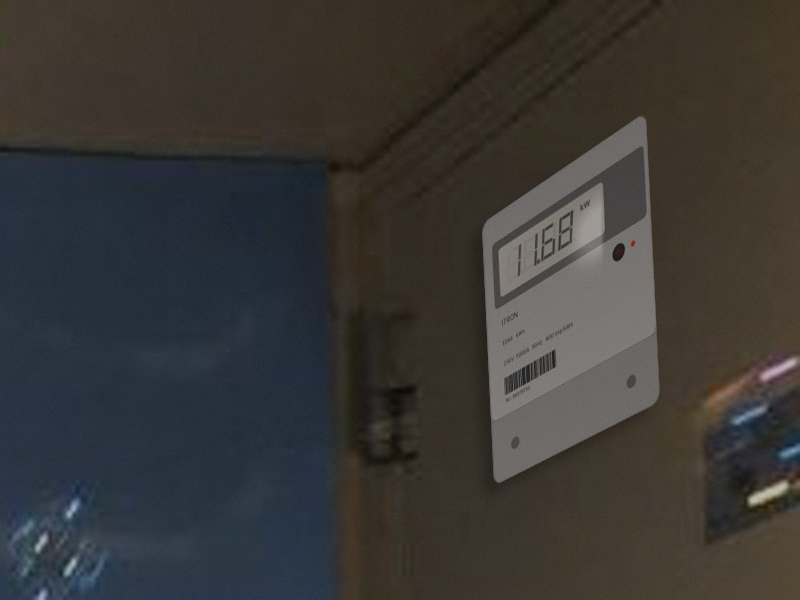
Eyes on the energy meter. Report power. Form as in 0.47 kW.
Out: 11.68 kW
